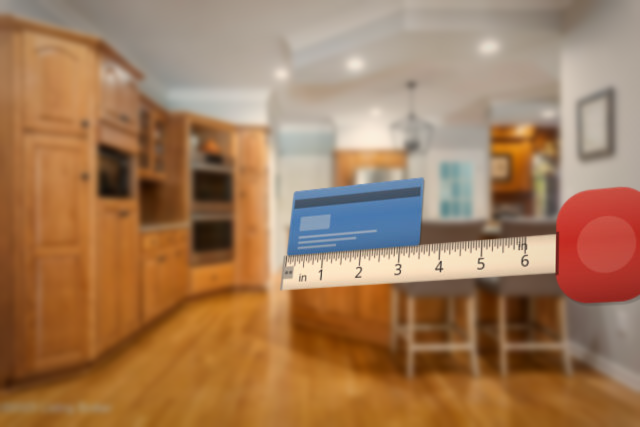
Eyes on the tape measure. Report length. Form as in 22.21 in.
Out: 3.5 in
